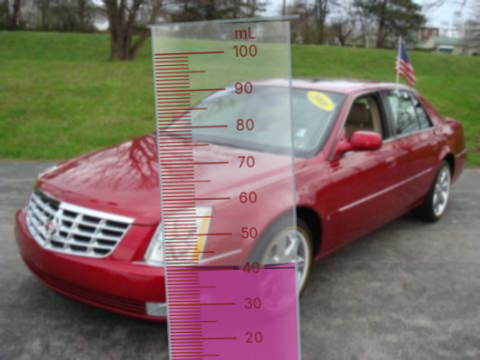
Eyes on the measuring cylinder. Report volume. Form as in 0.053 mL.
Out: 40 mL
